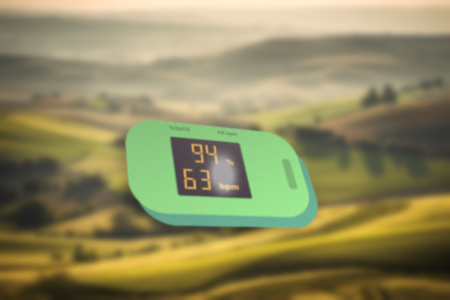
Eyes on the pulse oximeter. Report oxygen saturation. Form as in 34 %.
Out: 94 %
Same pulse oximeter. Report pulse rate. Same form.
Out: 63 bpm
